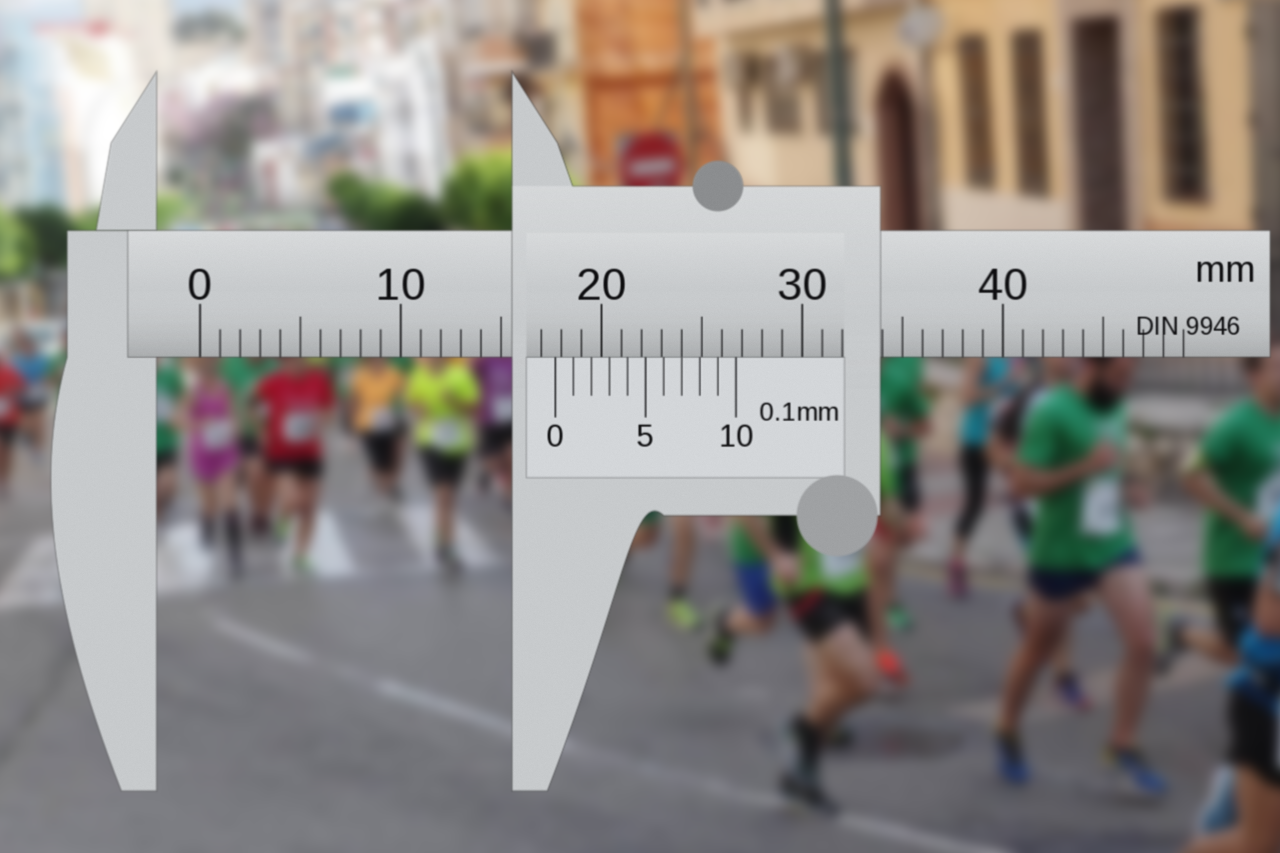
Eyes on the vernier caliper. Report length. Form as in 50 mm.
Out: 17.7 mm
